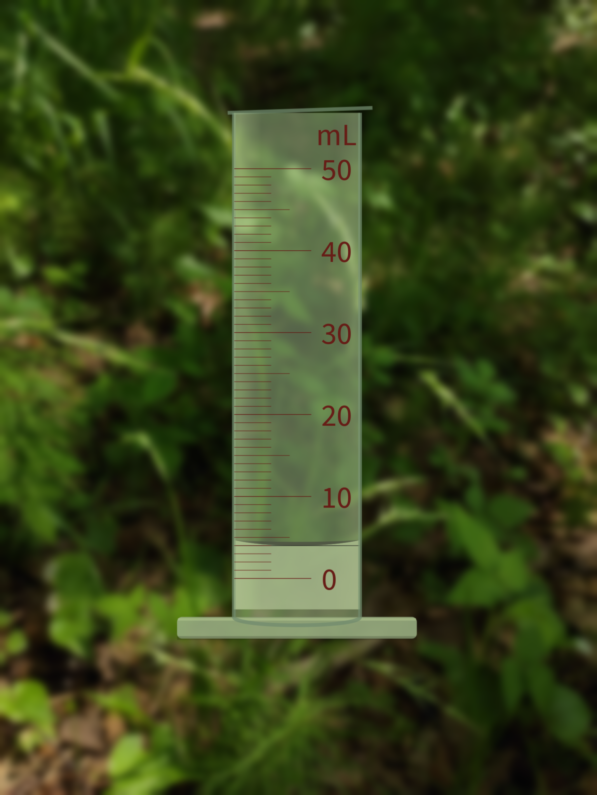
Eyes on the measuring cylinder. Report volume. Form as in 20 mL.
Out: 4 mL
